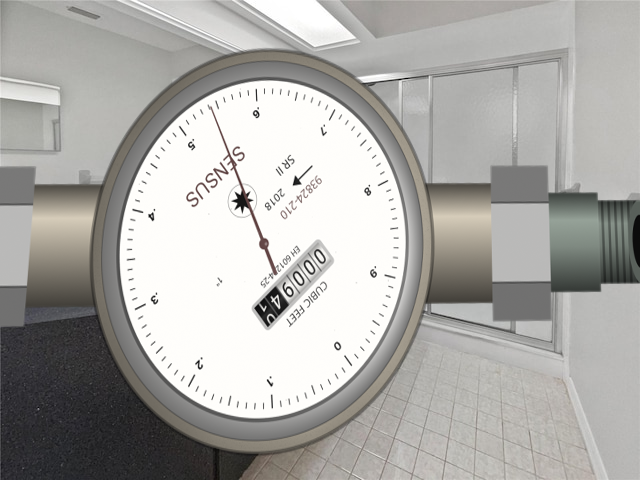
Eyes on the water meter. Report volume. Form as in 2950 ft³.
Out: 940.54 ft³
